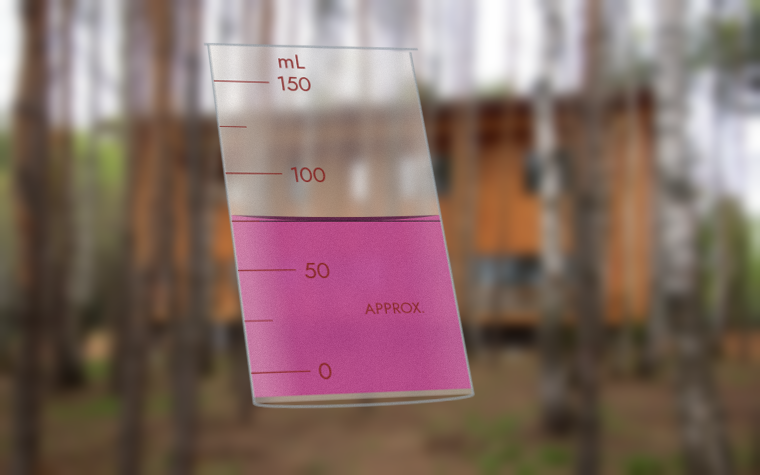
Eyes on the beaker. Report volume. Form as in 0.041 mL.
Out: 75 mL
